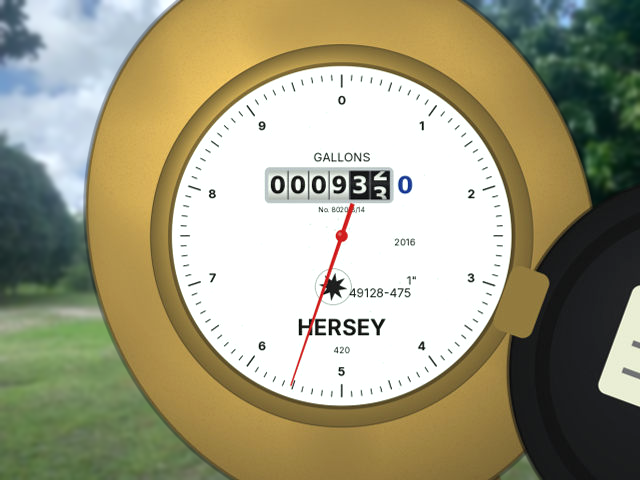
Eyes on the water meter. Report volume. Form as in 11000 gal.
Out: 9325.5 gal
